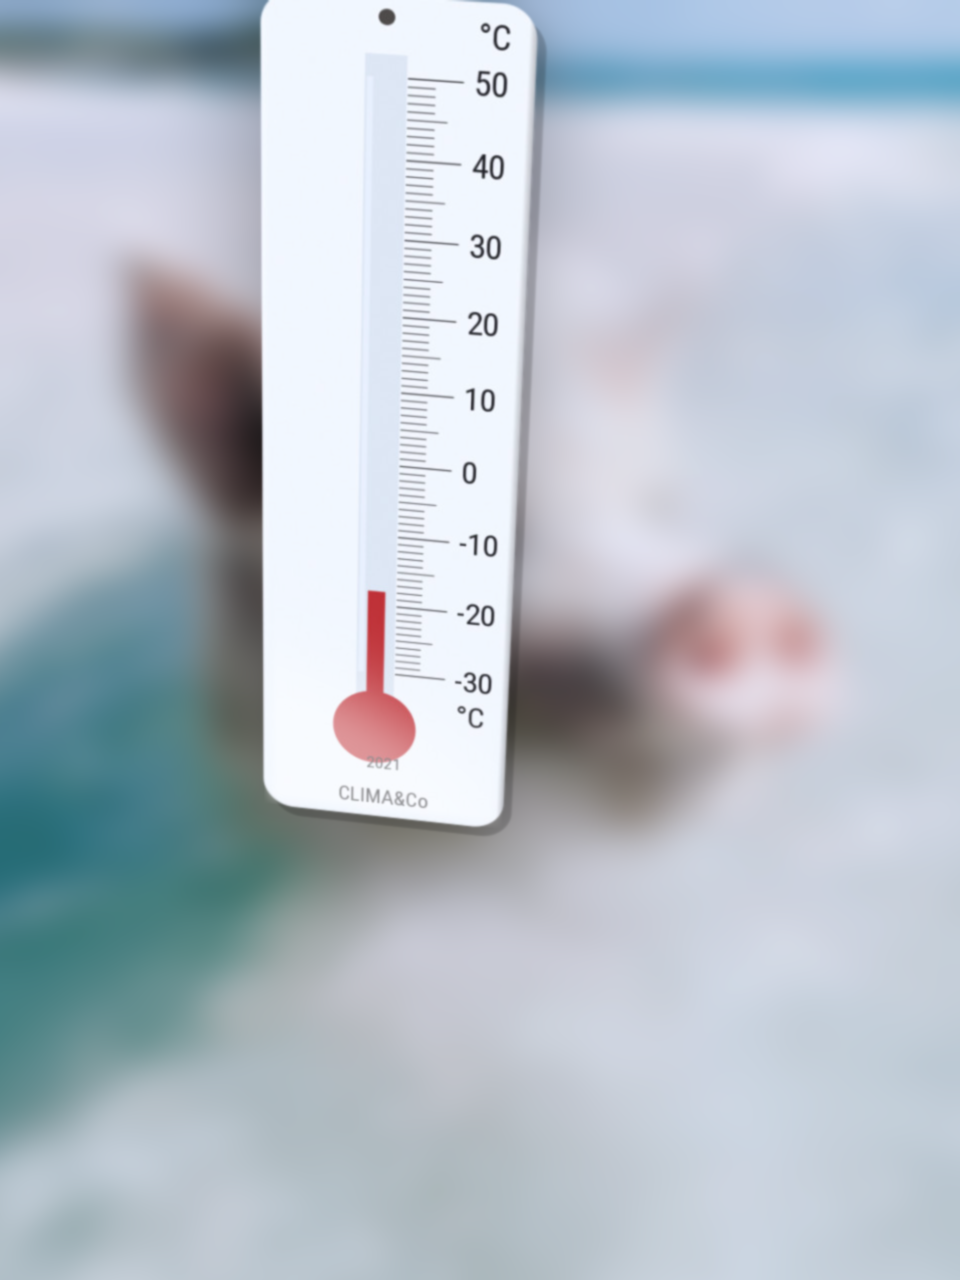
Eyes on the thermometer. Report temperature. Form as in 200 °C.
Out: -18 °C
